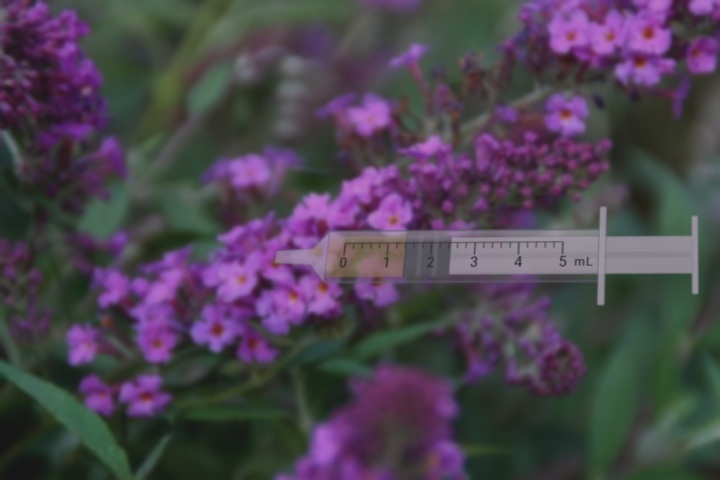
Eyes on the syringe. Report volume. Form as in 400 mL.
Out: 1.4 mL
